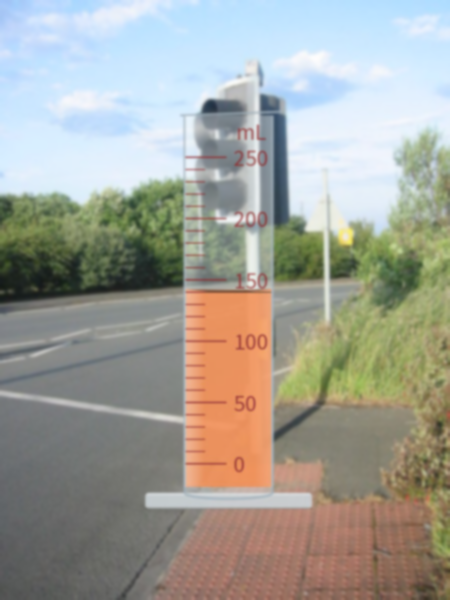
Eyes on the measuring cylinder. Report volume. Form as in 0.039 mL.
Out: 140 mL
